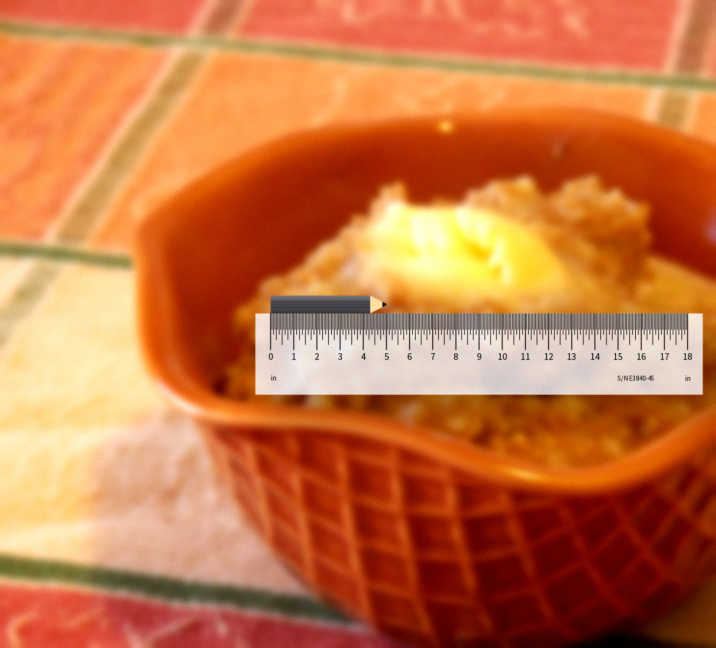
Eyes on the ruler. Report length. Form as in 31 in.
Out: 5 in
